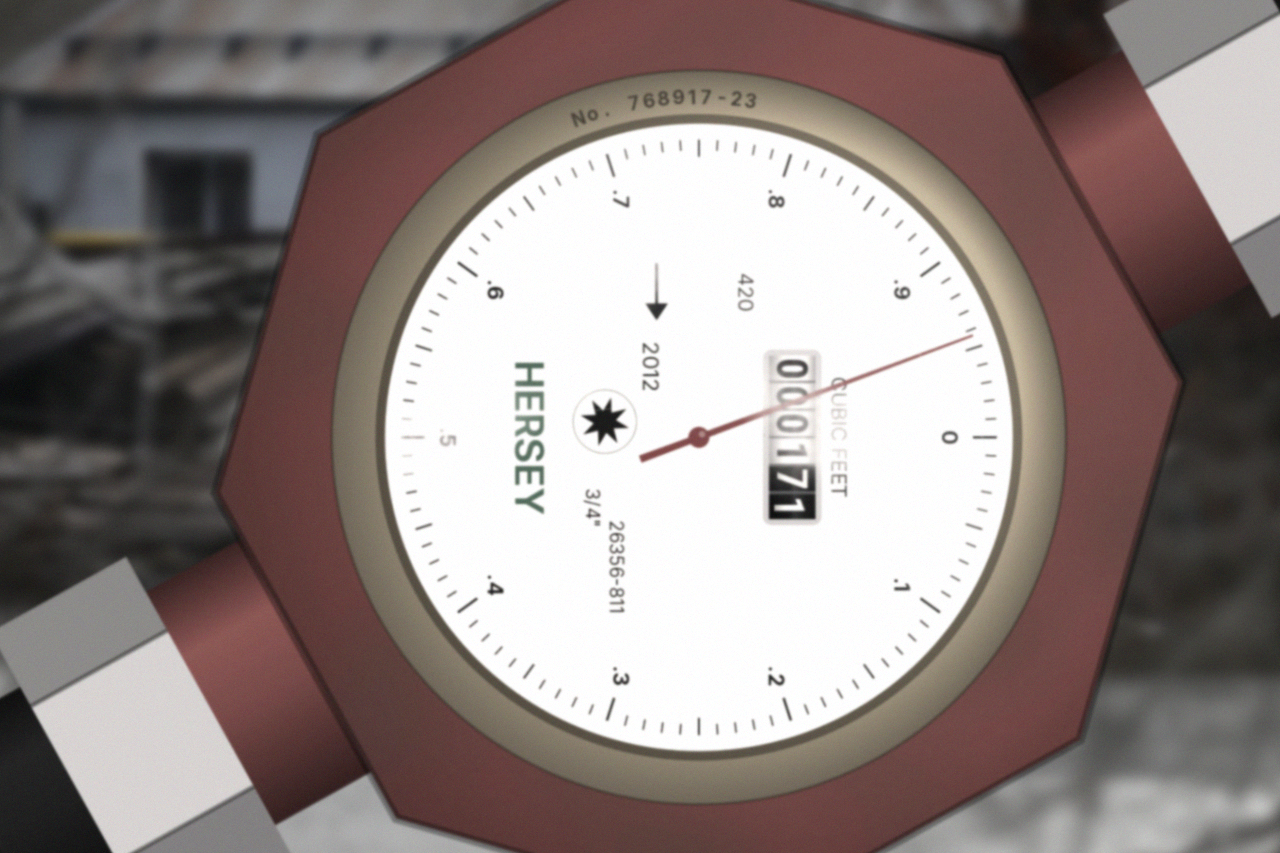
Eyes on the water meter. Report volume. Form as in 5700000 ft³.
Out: 170.94 ft³
